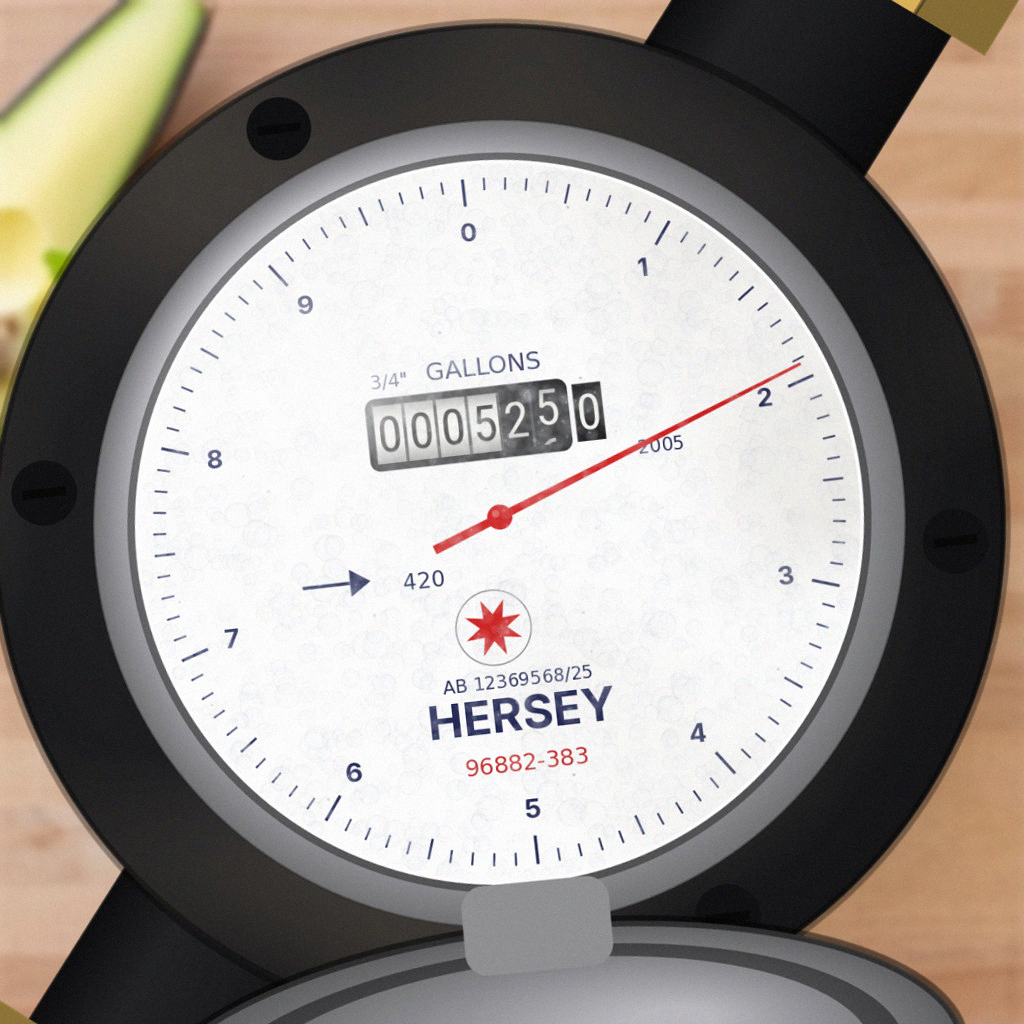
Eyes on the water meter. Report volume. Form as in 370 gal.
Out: 5251.9 gal
